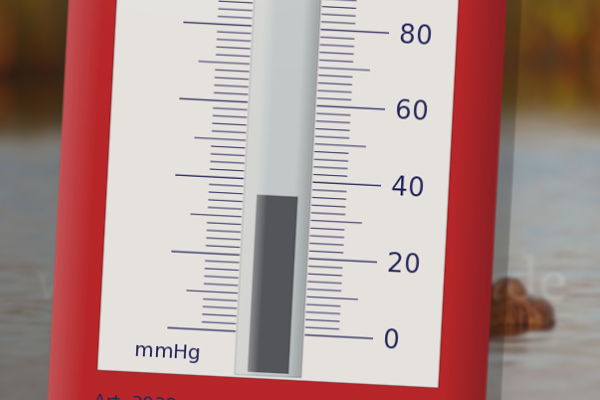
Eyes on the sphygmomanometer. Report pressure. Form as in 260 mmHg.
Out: 36 mmHg
